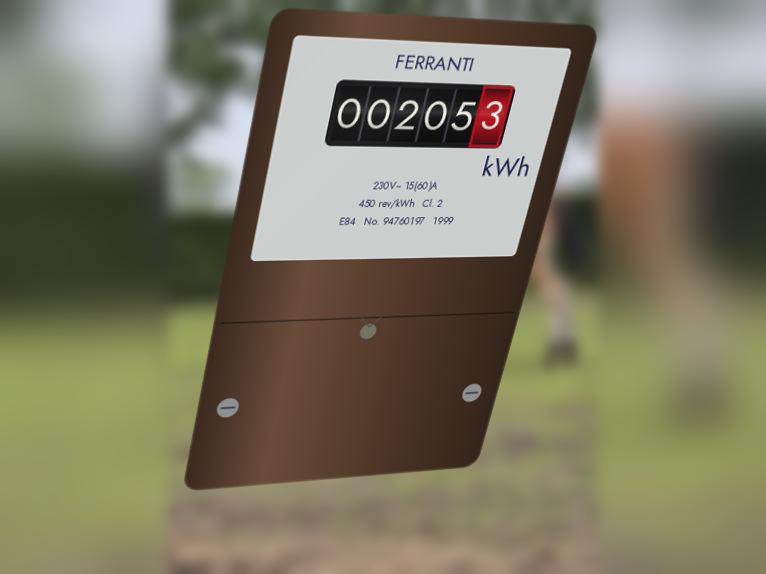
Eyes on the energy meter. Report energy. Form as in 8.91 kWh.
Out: 205.3 kWh
